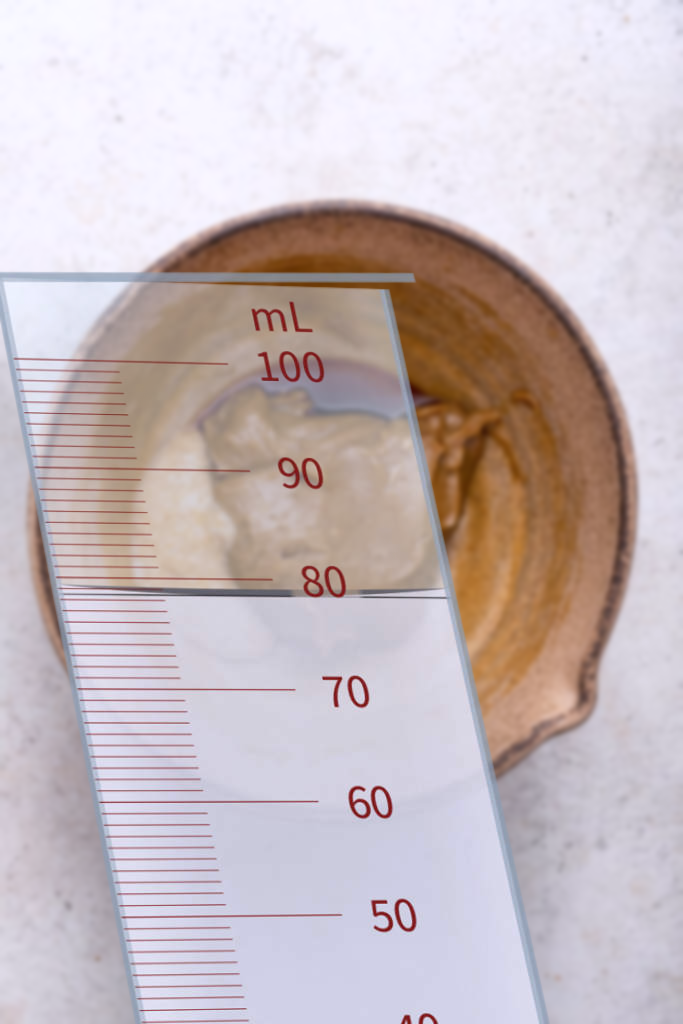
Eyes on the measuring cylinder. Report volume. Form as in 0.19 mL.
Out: 78.5 mL
